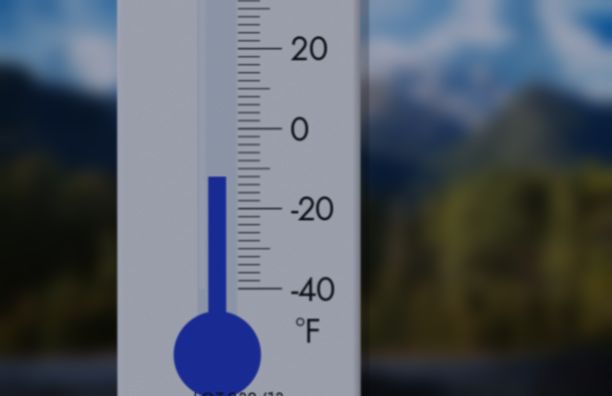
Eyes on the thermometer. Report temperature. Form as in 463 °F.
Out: -12 °F
